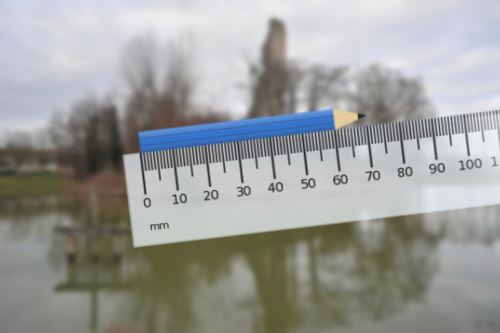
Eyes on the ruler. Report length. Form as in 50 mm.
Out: 70 mm
